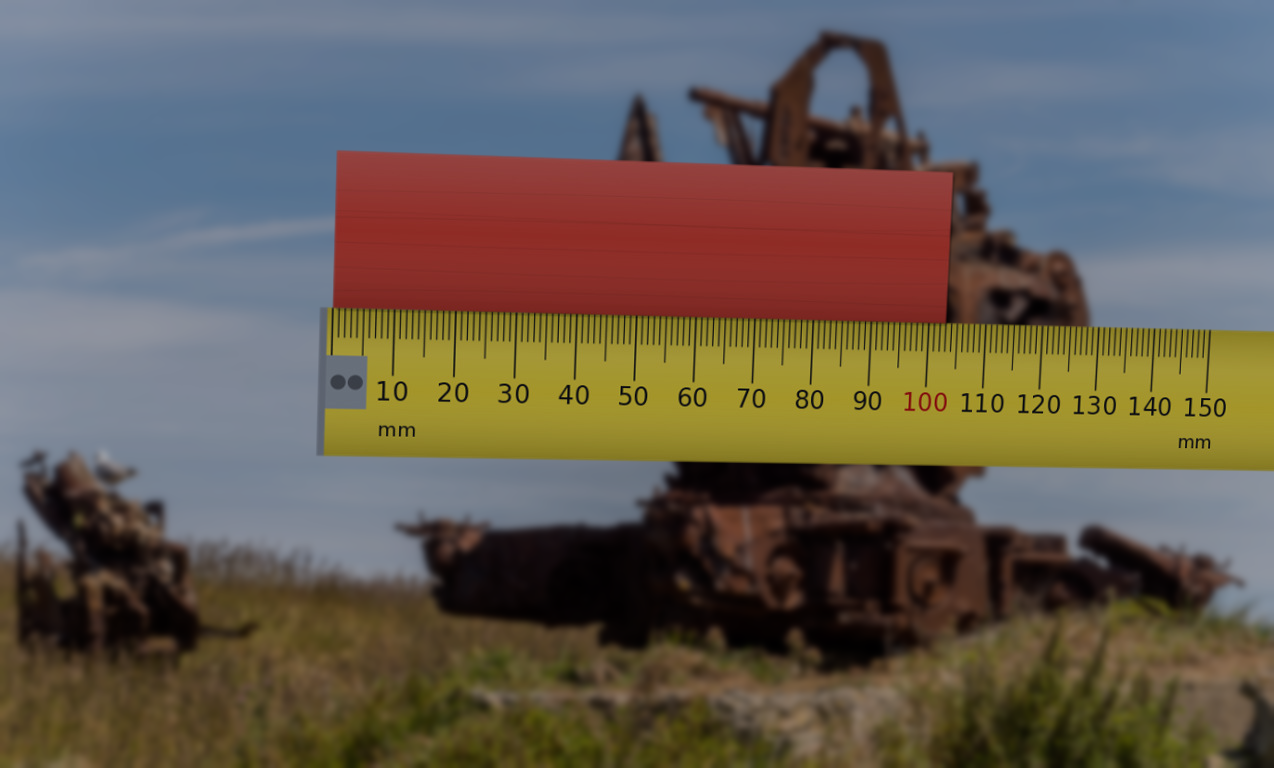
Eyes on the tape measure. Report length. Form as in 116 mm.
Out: 103 mm
